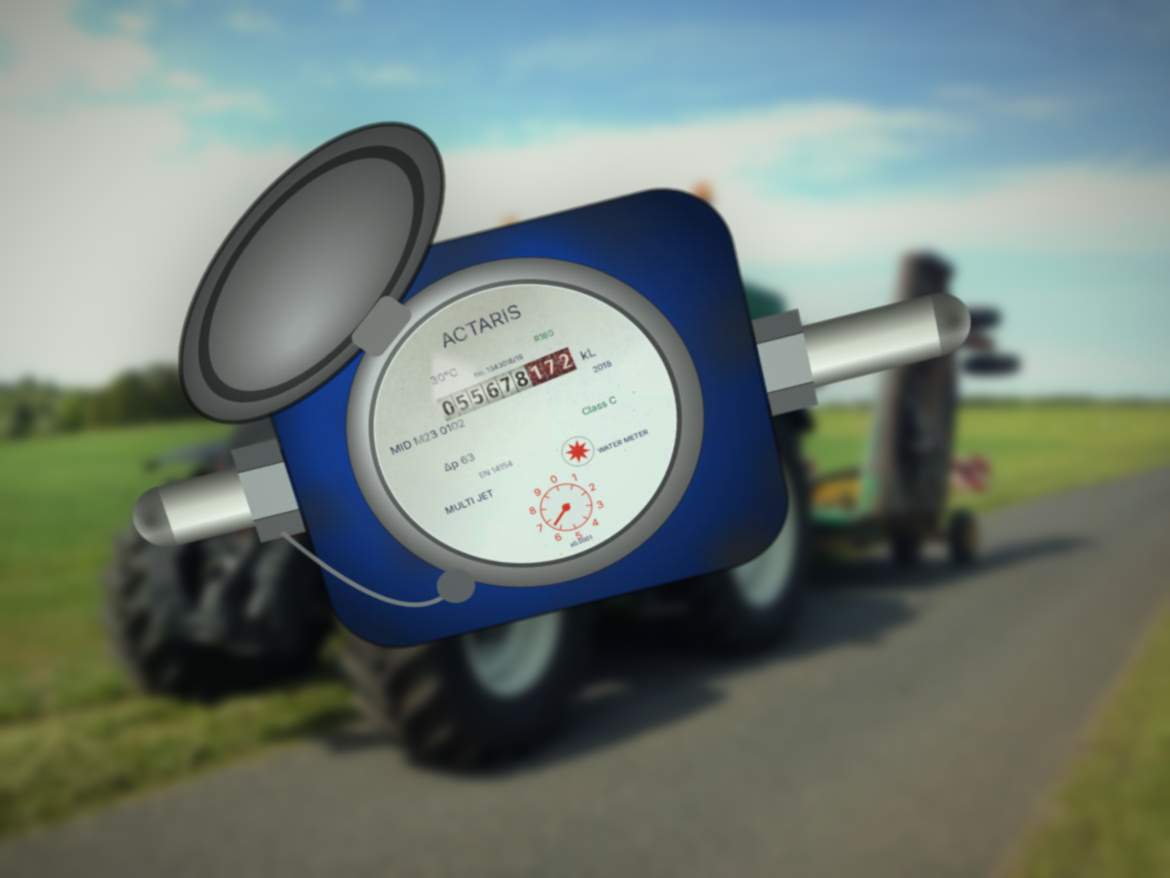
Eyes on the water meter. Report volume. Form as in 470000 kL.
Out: 55678.1726 kL
